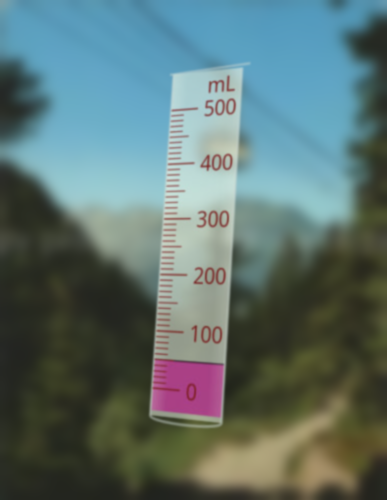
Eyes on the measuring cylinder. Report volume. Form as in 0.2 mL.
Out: 50 mL
